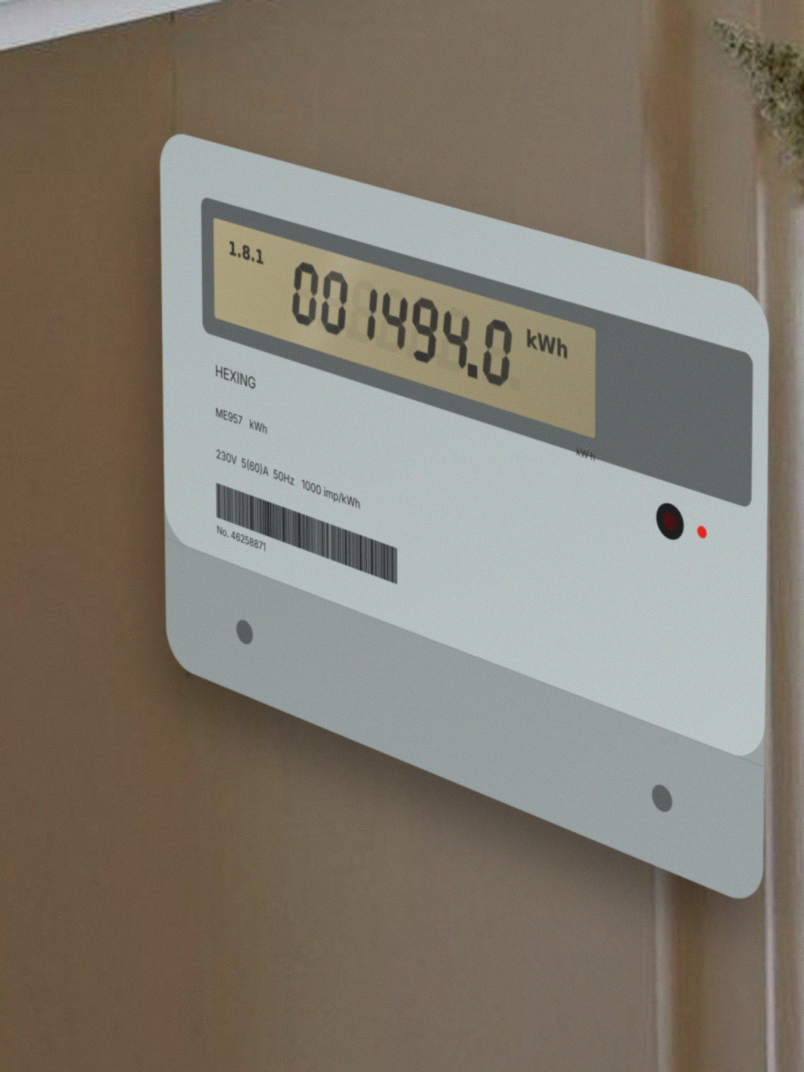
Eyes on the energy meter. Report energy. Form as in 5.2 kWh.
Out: 1494.0 kWh
